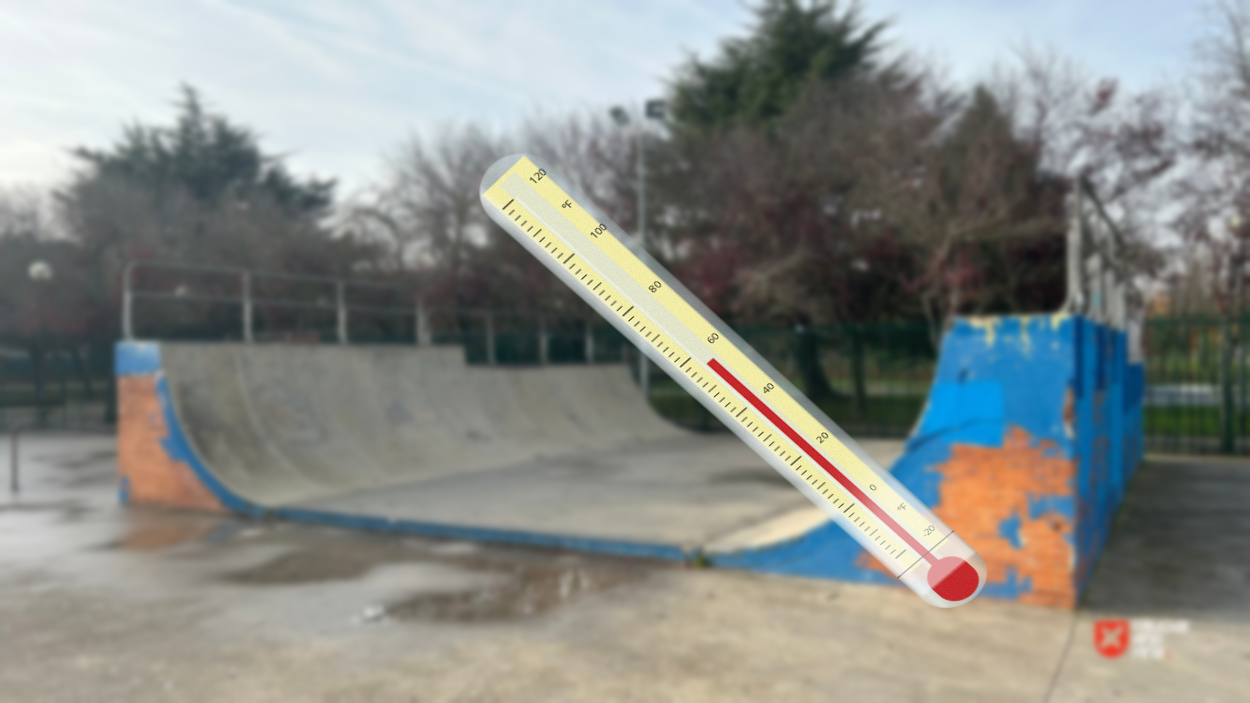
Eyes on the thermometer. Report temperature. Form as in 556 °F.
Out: 56 °F
